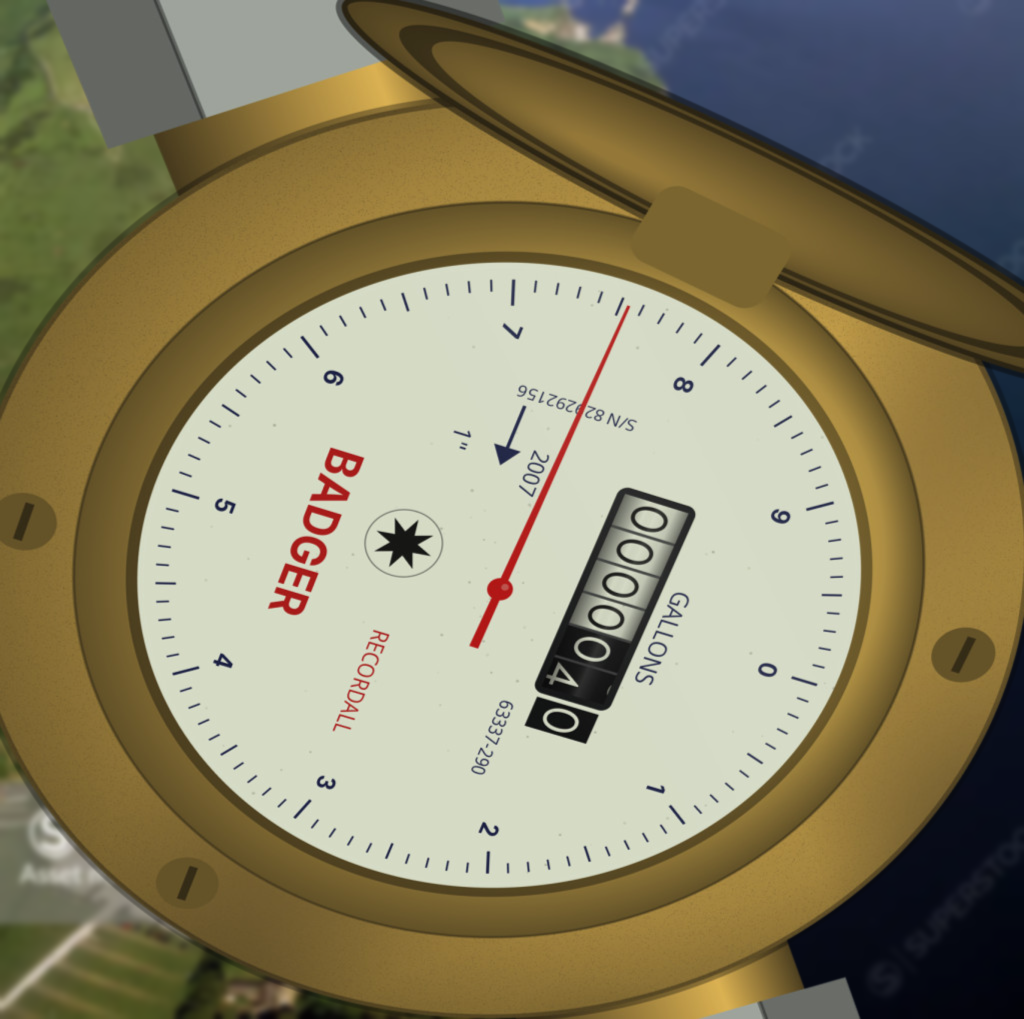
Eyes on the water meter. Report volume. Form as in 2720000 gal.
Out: 37.5 gal
